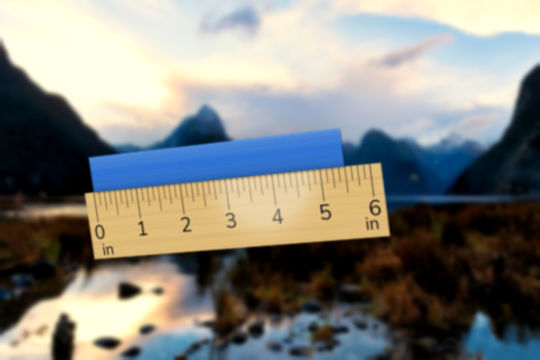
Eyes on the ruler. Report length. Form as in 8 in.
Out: 5.5 in
